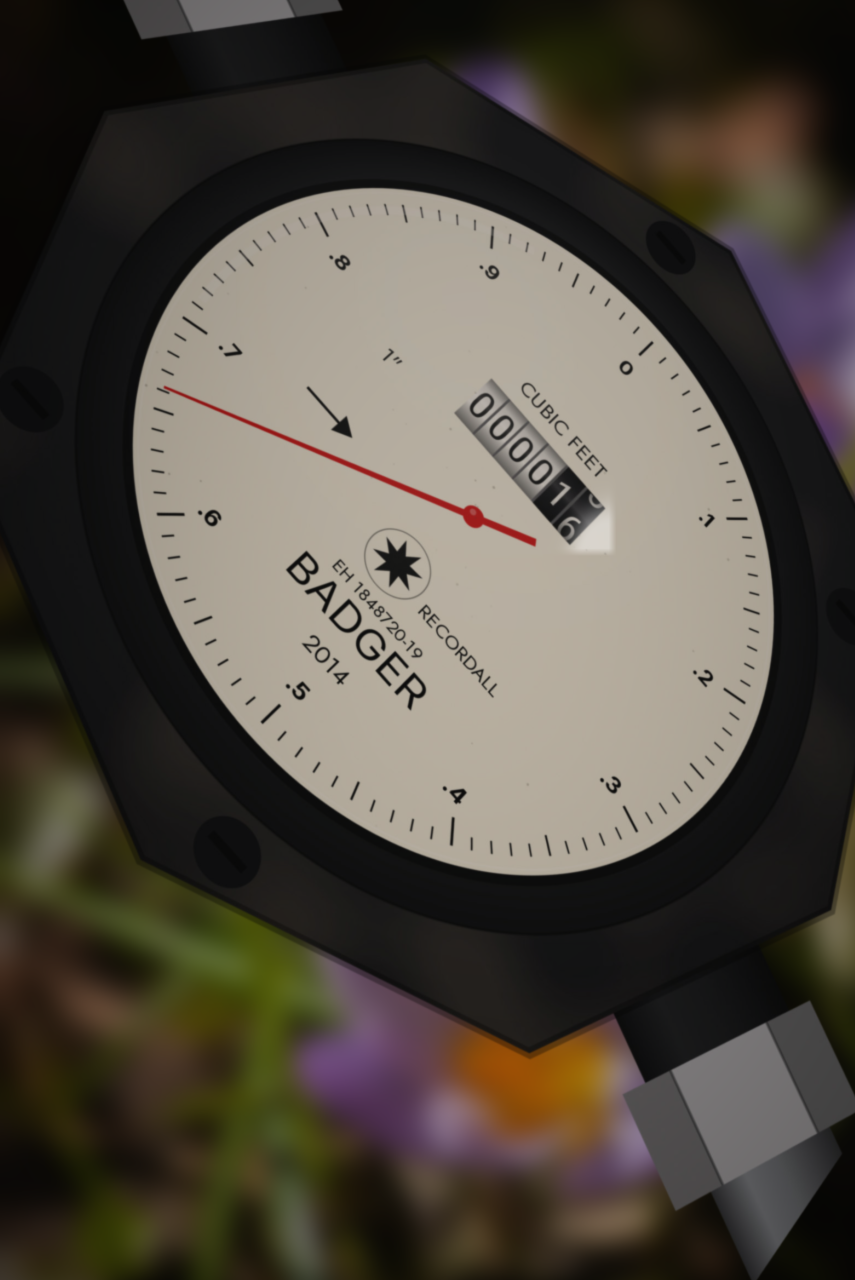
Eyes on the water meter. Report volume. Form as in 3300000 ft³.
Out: 15.66 ft³
